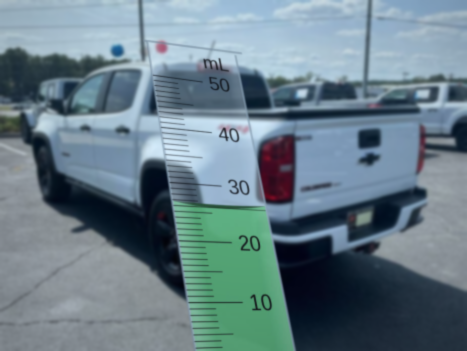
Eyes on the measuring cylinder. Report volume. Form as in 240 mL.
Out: 26 mL
